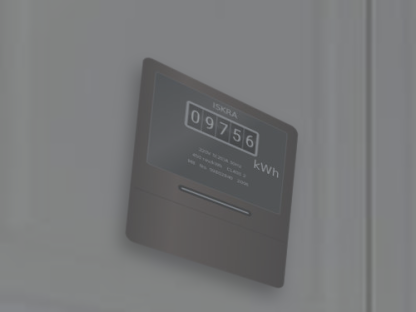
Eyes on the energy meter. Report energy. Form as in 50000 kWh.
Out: 9756 kWh
